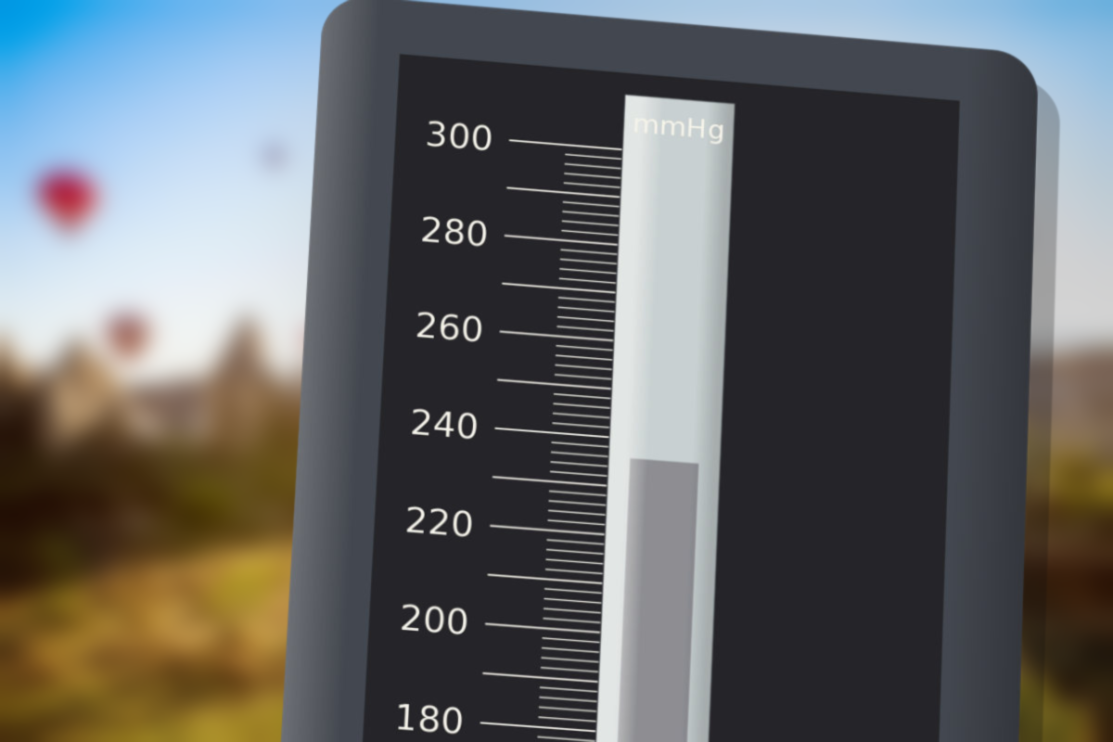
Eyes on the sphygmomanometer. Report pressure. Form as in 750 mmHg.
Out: 236 mmHg
